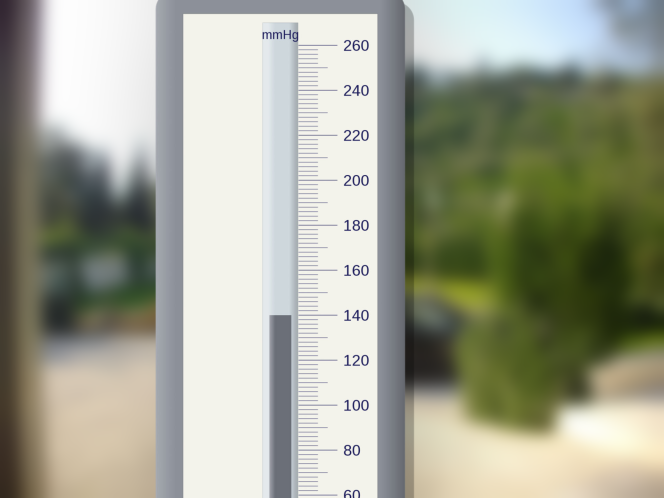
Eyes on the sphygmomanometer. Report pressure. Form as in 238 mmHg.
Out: 140 mmHg
